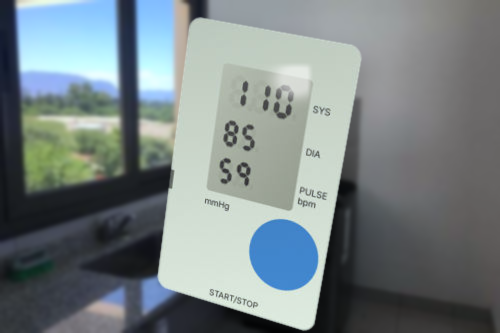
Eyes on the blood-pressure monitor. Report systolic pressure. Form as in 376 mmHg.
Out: 110 mmHg
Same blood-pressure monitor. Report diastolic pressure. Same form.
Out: 85 mmHg
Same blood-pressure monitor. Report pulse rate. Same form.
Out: 59 bpm
